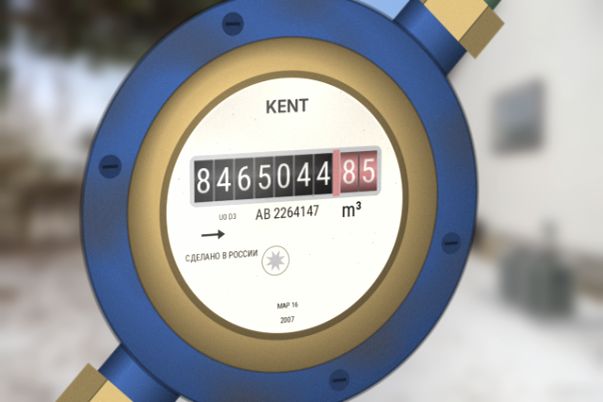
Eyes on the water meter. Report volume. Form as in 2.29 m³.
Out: 8465044.85 m³
